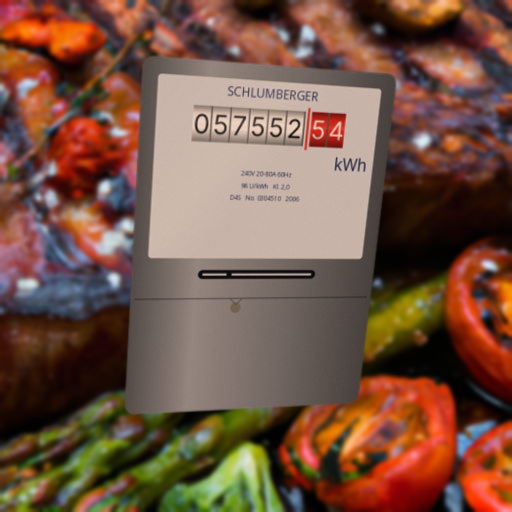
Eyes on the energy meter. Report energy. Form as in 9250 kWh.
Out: 57552.54 kWh
